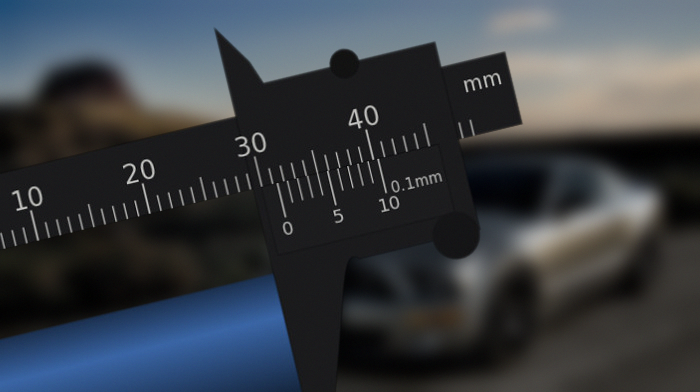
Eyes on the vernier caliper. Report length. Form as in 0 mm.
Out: 31.4 mm
